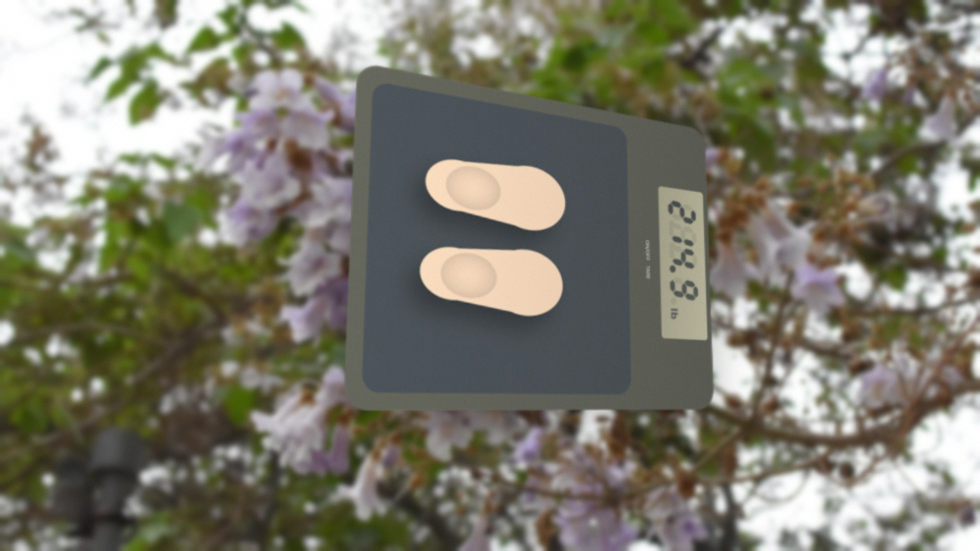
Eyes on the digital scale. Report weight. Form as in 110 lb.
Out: 214.9 lb
